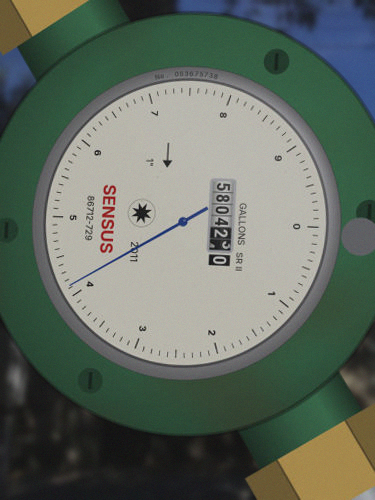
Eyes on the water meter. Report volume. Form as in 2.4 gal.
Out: 5804234.1 gal
